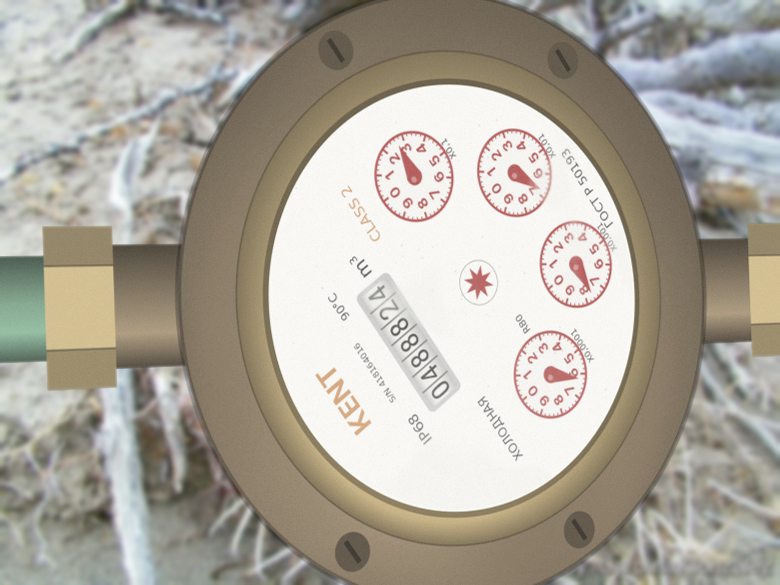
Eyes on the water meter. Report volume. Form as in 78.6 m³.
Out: 488824.2676 m³
